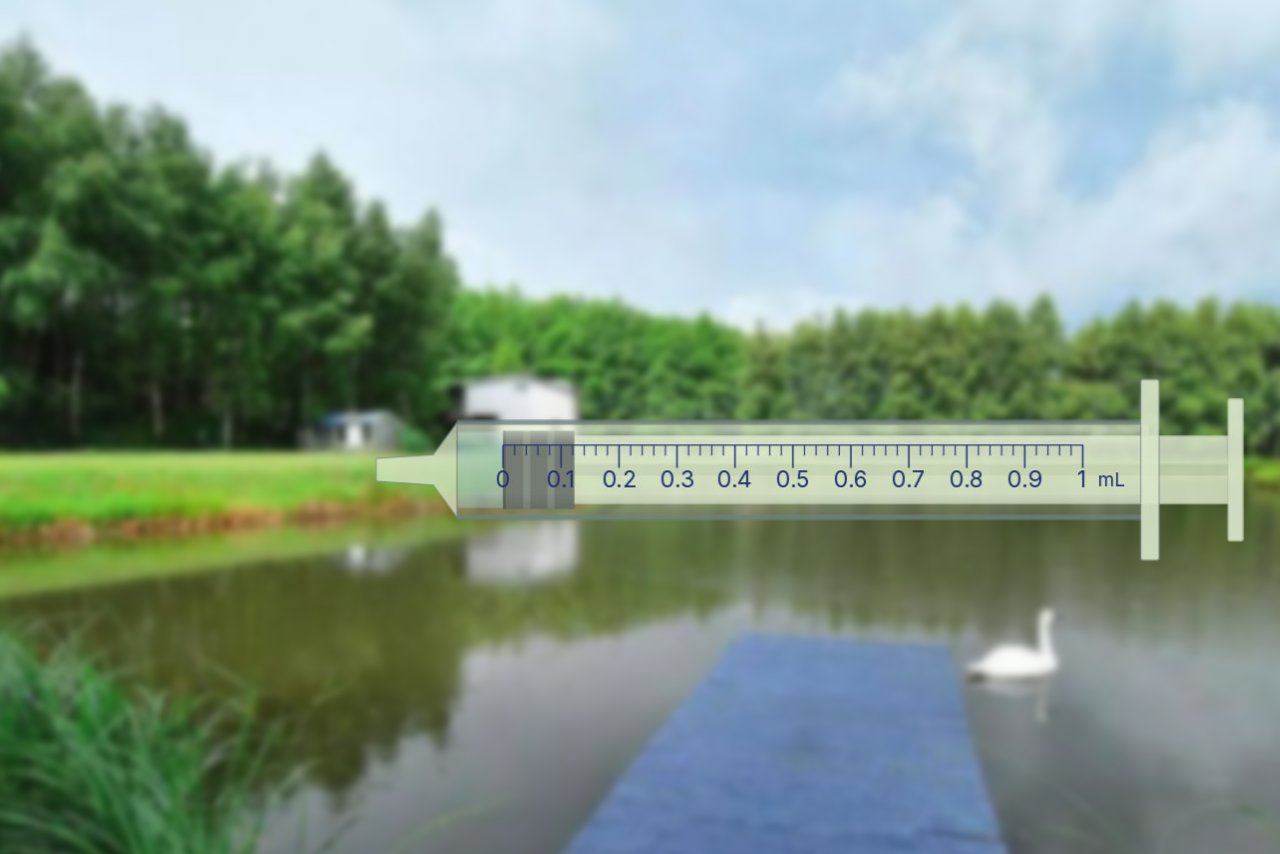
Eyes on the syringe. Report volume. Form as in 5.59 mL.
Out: 0 mL
